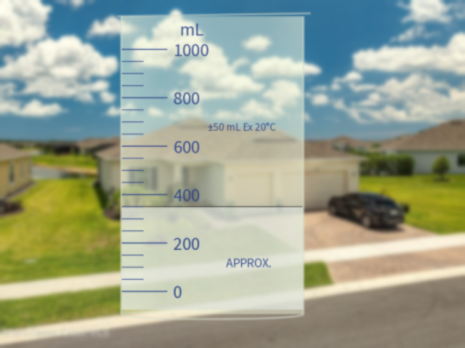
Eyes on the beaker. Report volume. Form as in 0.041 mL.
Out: 350 mL
